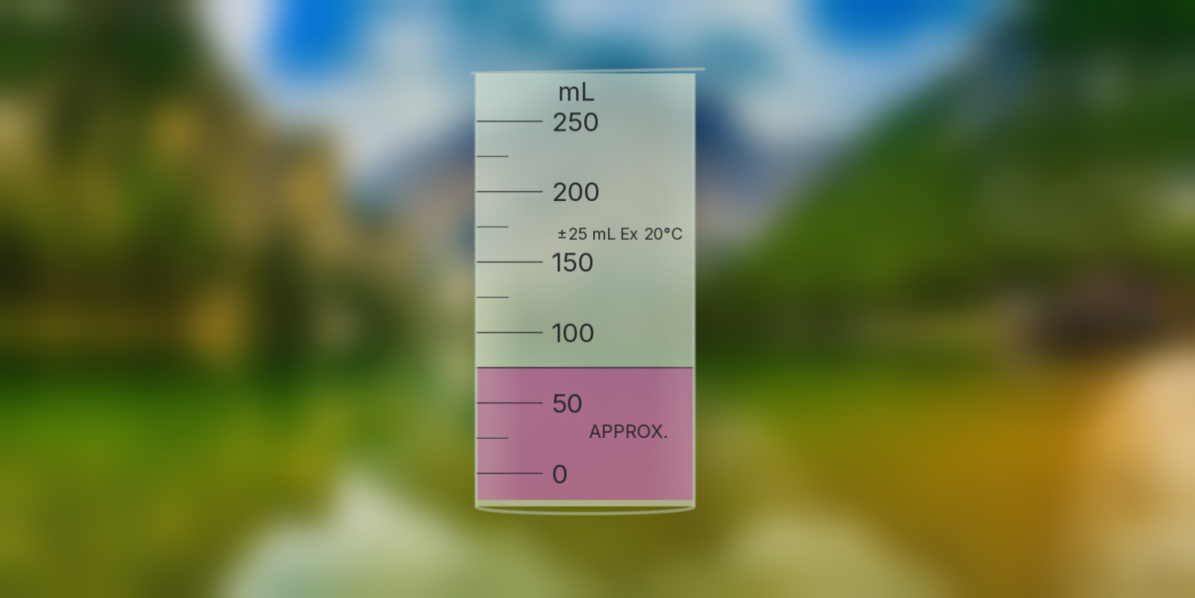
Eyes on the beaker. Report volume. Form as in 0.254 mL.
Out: 75 mL
